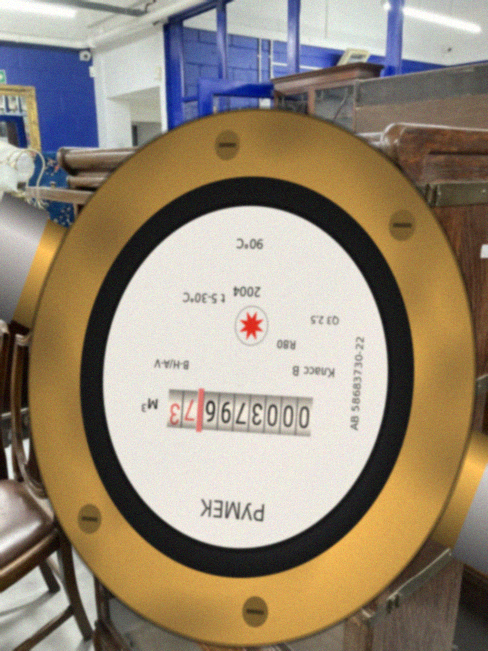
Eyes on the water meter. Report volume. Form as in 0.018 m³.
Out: 3796.73 m³
